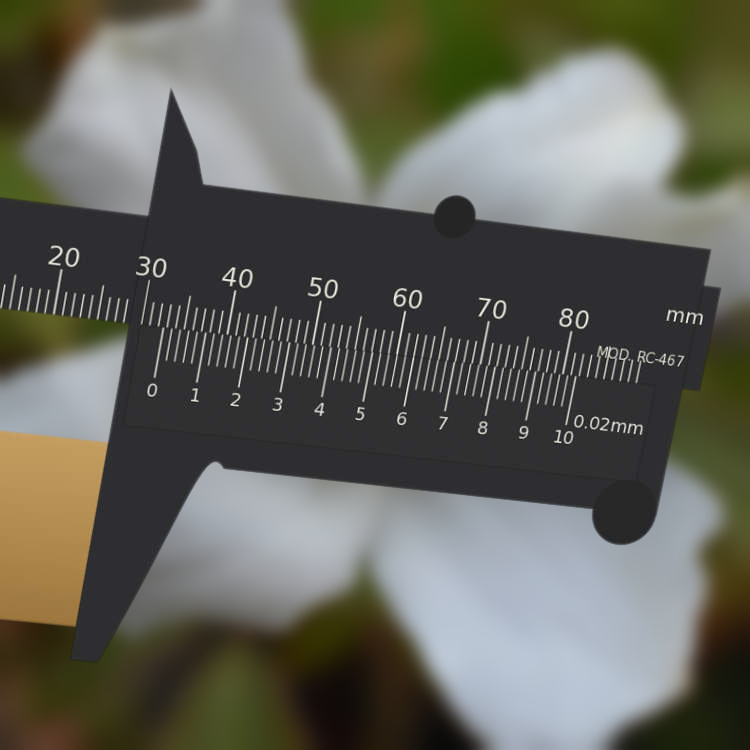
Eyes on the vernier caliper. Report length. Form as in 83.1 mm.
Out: 32.6 mm
